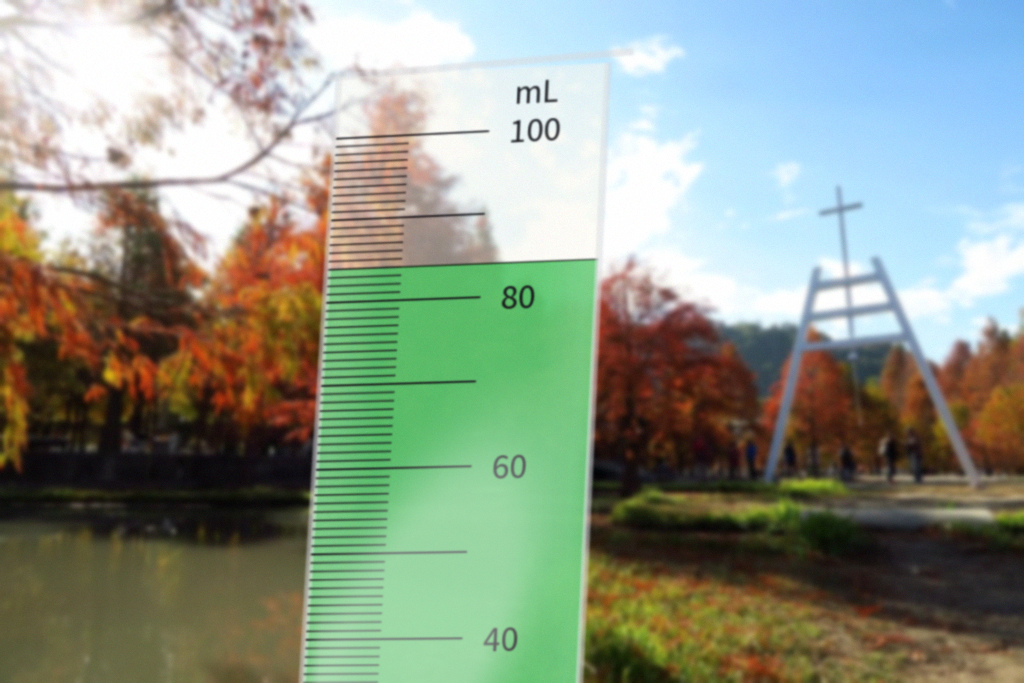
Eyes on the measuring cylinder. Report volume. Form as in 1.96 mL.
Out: 84 mL
